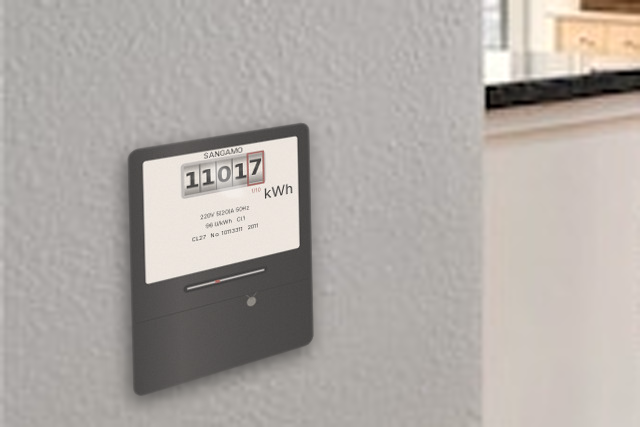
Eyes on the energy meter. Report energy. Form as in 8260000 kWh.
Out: 1101.7 kWh
